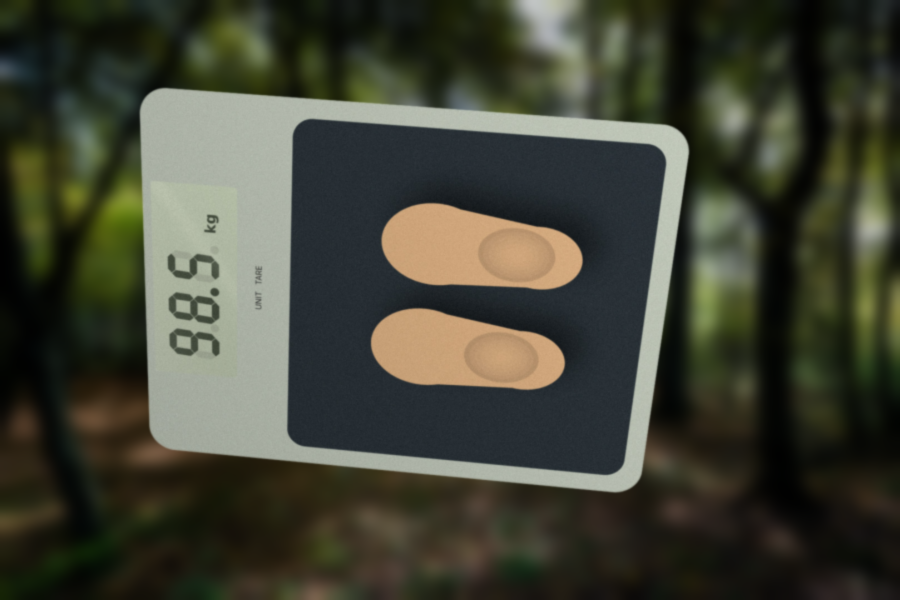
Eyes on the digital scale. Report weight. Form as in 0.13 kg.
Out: 98.5 kg
